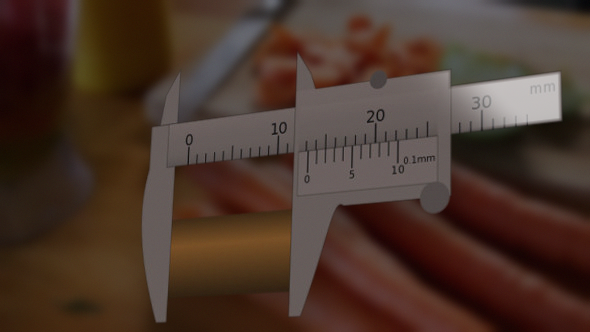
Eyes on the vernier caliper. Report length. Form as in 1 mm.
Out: 13.2 mm
